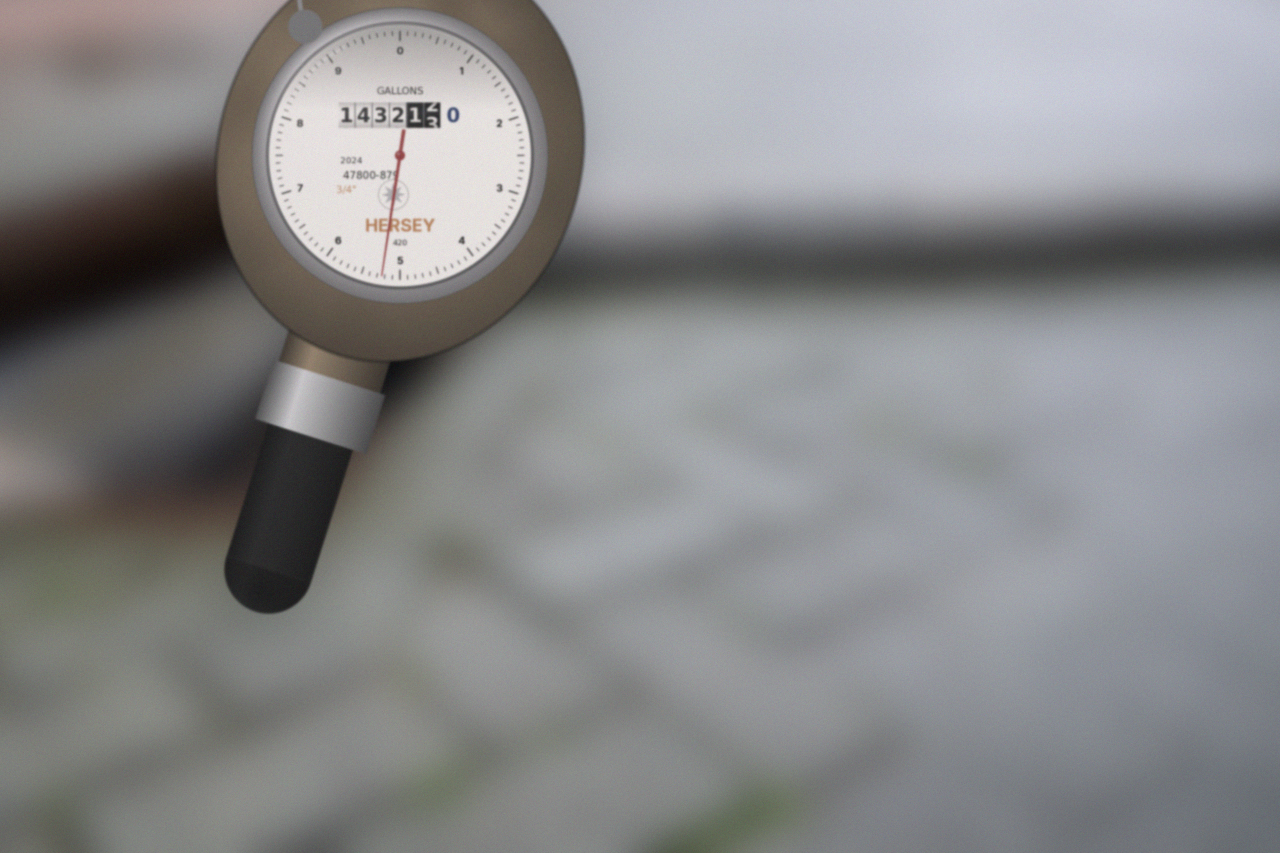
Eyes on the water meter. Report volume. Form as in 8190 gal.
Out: 1432125.2 gal
